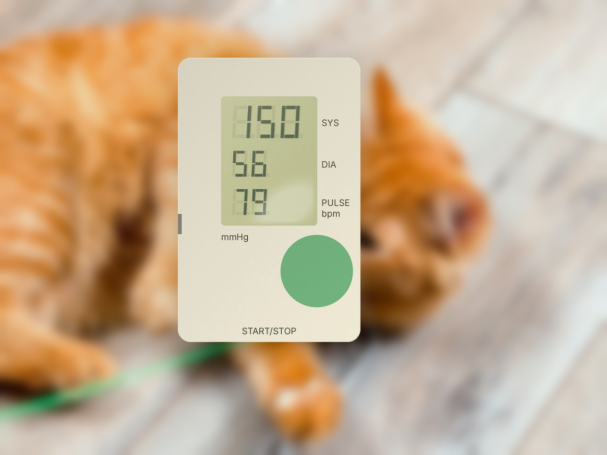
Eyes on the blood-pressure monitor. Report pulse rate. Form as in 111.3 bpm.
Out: 79 bpm
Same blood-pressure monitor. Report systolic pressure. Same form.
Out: 150 mmHg
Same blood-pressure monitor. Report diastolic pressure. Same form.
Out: 56 mmHg
